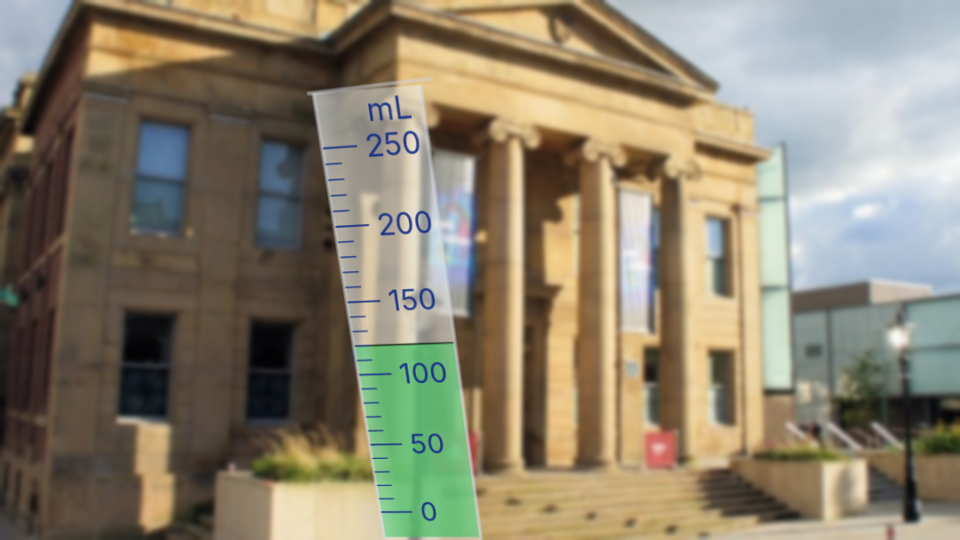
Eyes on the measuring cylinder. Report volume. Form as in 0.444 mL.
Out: 120 mL
